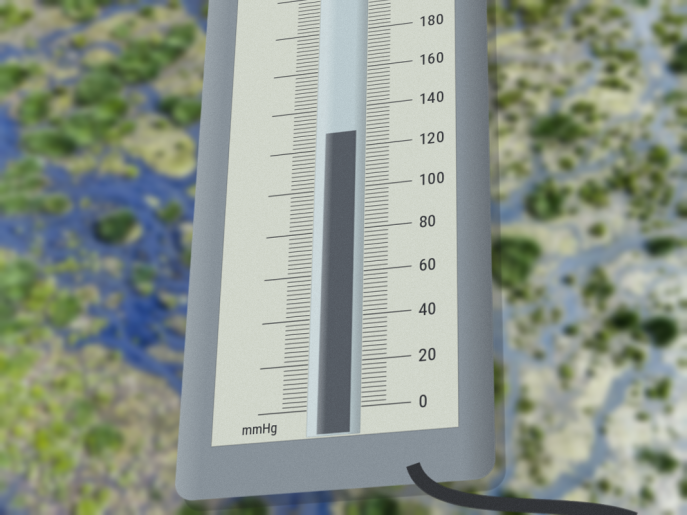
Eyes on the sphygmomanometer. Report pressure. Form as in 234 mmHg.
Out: 128 mmHg
